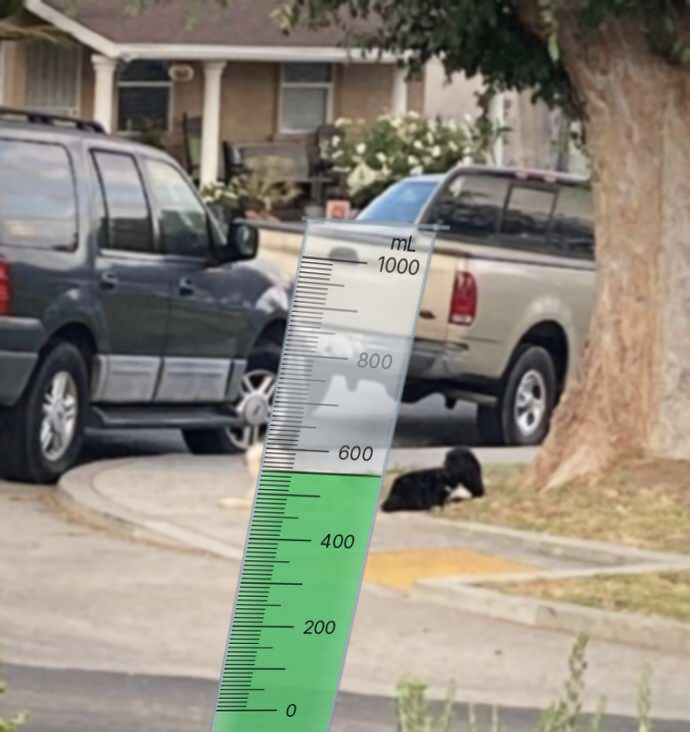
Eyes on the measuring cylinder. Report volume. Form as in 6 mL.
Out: 550 mL
